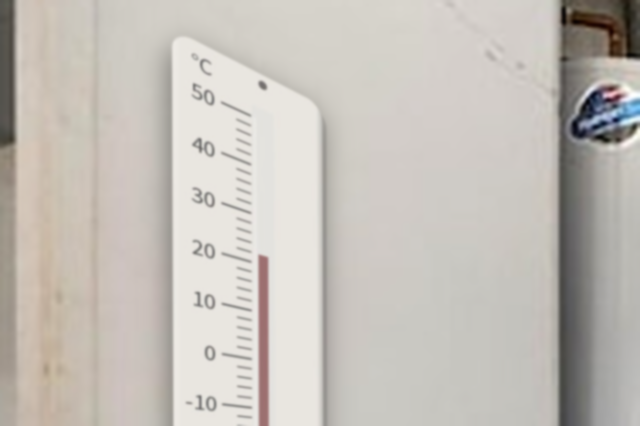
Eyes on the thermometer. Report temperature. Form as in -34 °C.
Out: 22 °C
